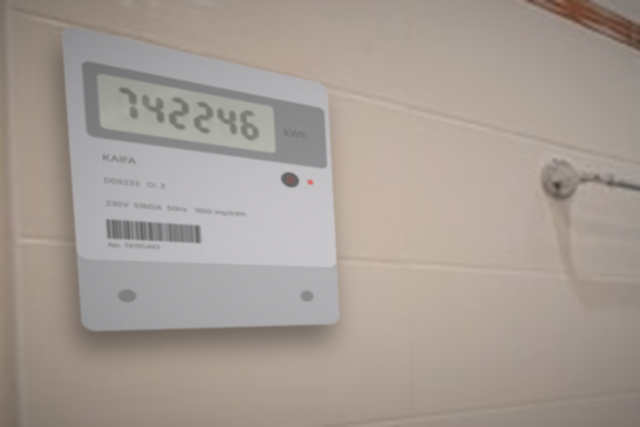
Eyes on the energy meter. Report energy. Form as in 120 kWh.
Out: 742246 kWh
